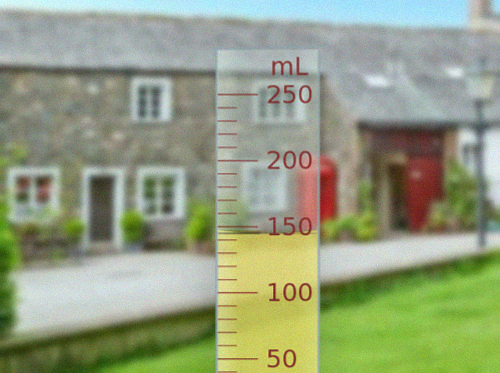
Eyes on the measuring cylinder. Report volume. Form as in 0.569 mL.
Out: 145 mL
